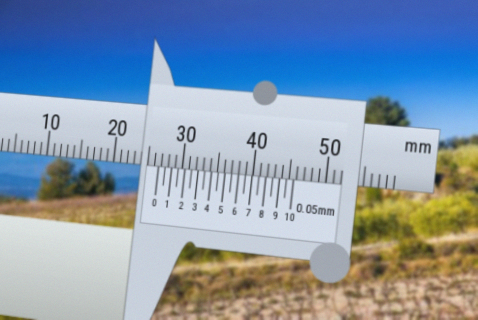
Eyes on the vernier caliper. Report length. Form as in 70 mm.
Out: 26.6 mm
